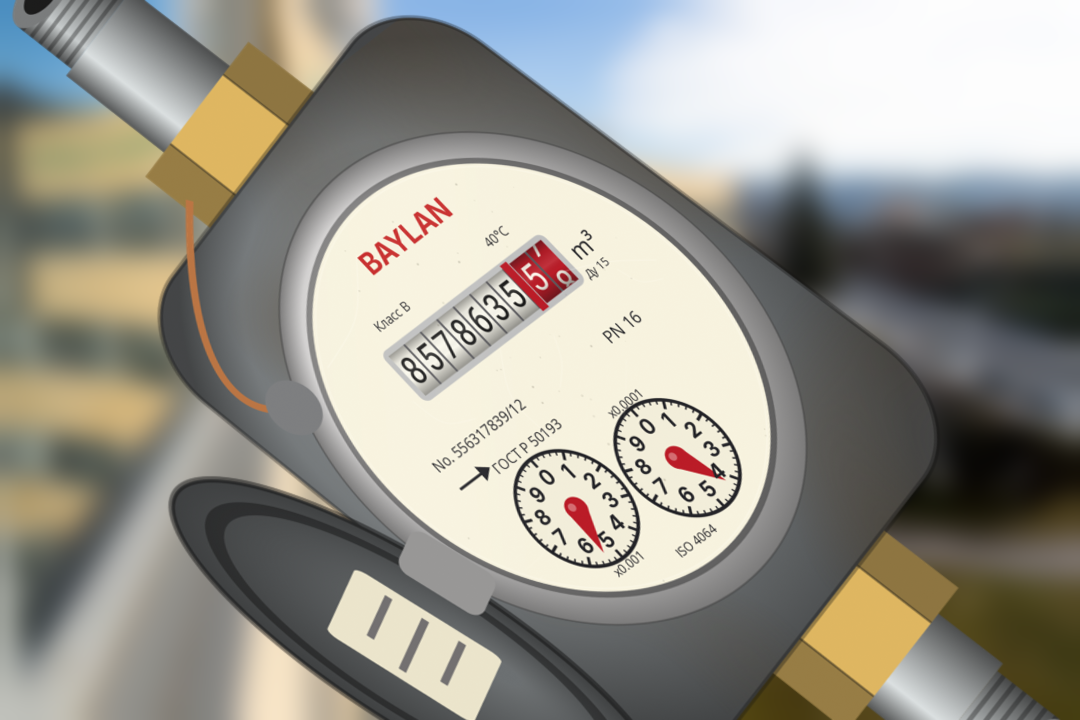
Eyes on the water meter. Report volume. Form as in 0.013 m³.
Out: 8578635.5754 m³
